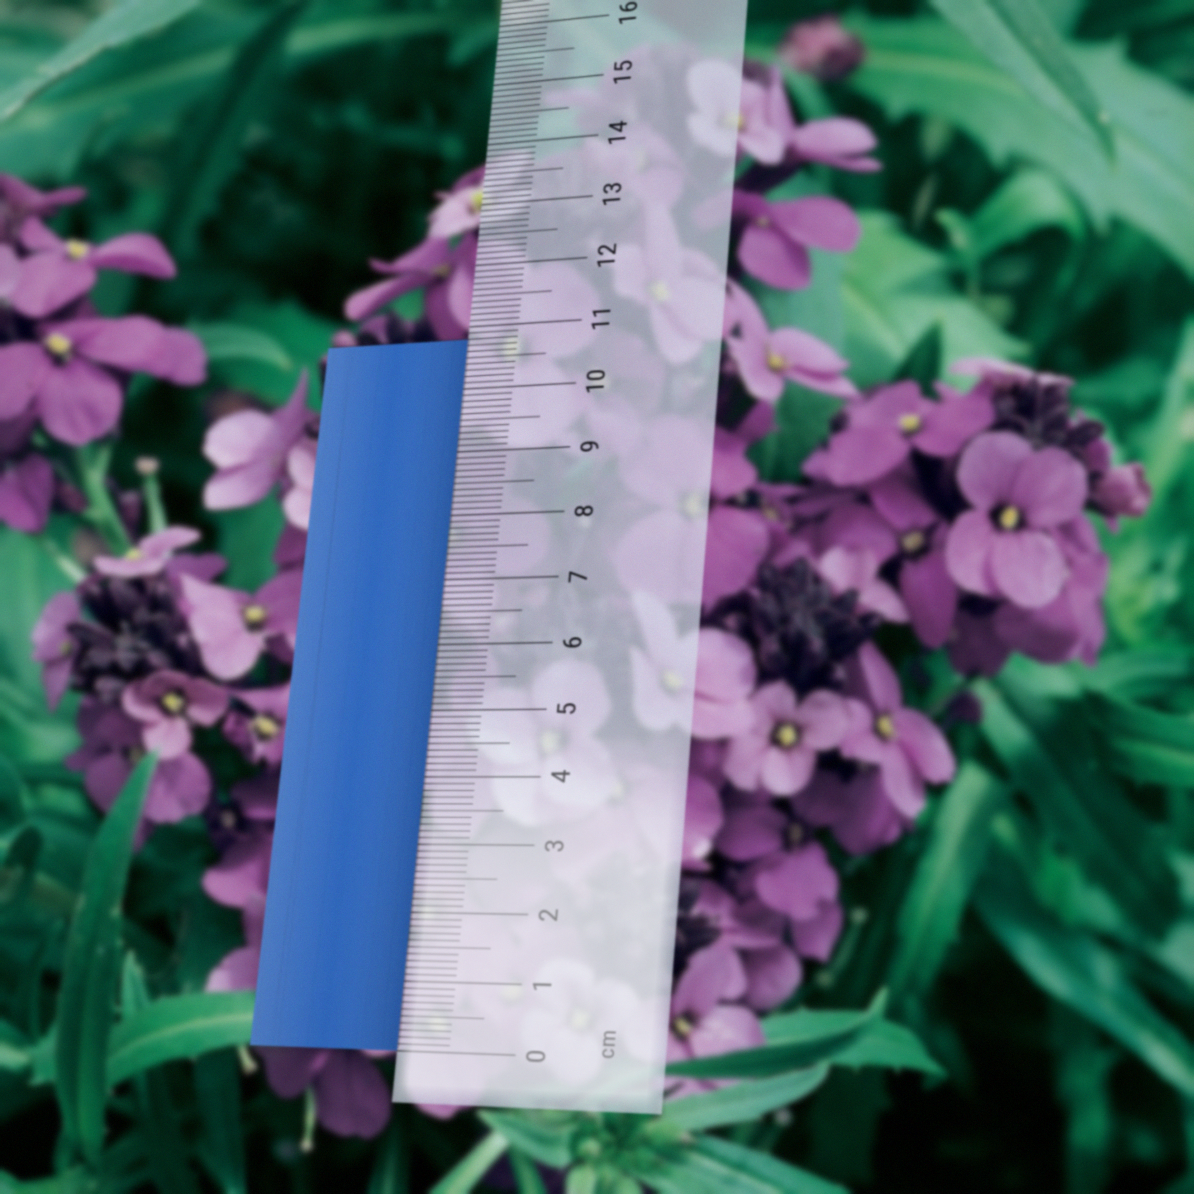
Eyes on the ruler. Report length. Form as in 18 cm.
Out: 10.8 cm
